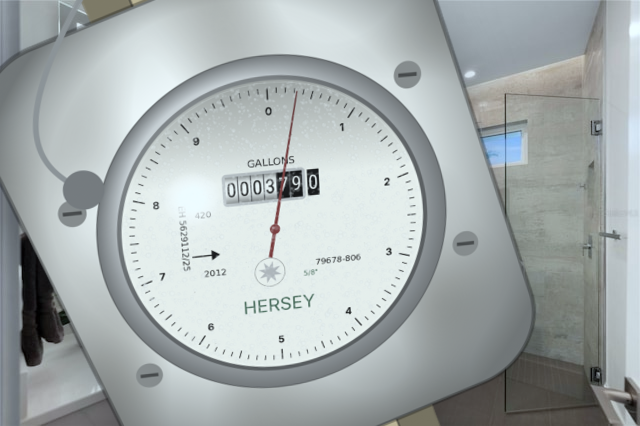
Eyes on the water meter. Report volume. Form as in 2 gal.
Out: 3790.3 gal
